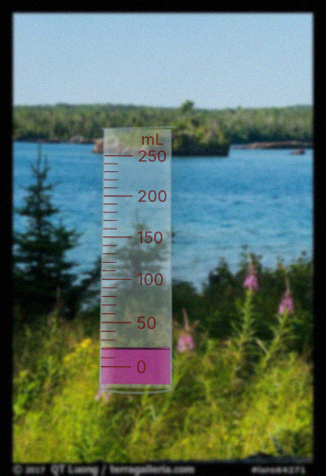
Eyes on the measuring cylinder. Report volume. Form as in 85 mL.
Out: 20 mL
